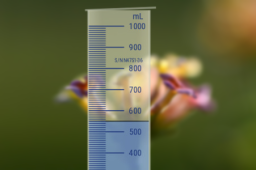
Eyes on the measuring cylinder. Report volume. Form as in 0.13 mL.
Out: 550 mL
